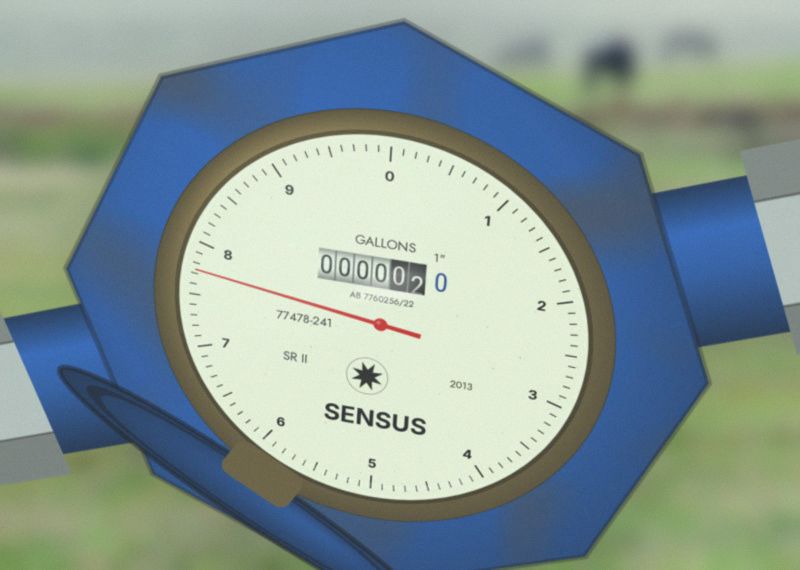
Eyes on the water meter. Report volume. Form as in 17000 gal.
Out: 17.7 gal
